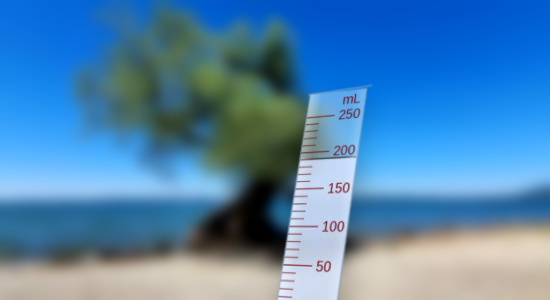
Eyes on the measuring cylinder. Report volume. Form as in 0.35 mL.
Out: 190 mL
